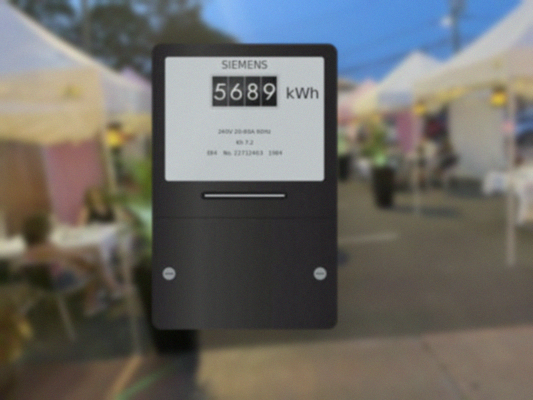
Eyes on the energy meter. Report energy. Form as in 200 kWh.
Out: 5689 kWh
